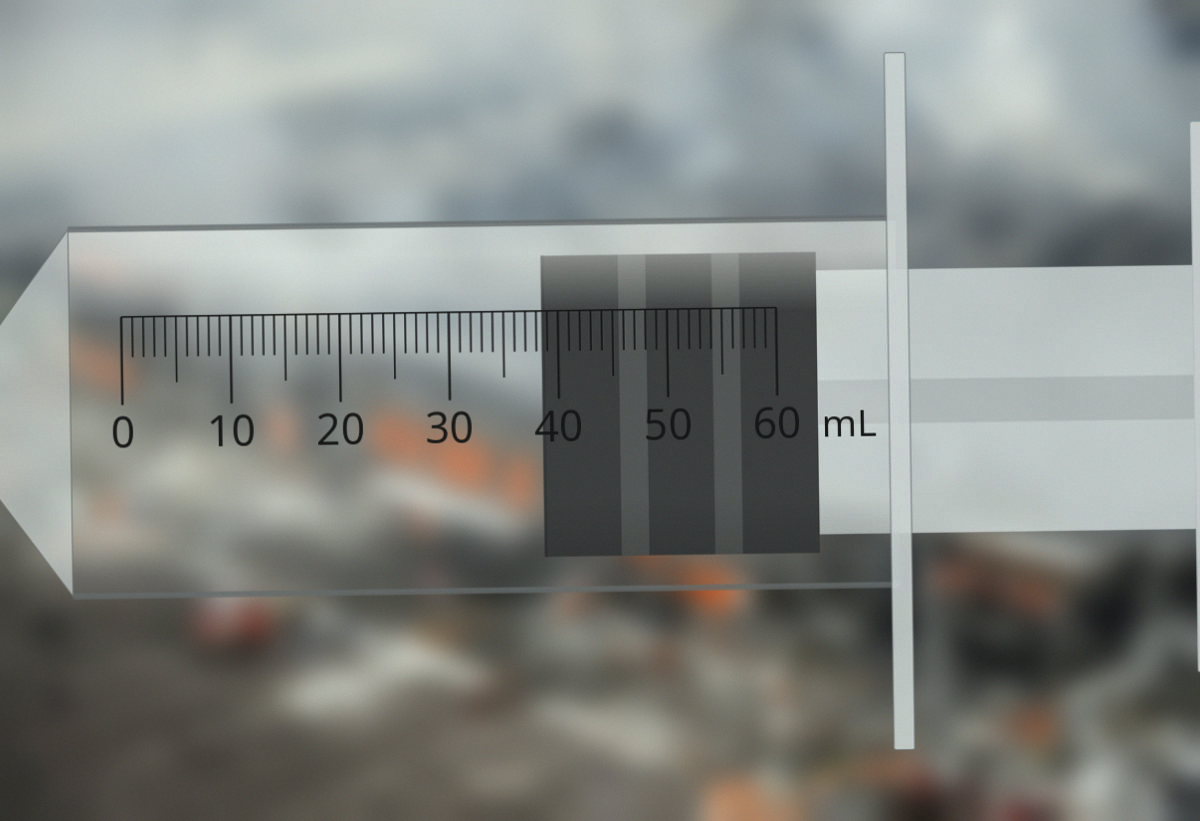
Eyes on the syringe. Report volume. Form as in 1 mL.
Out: 38.5 mL
